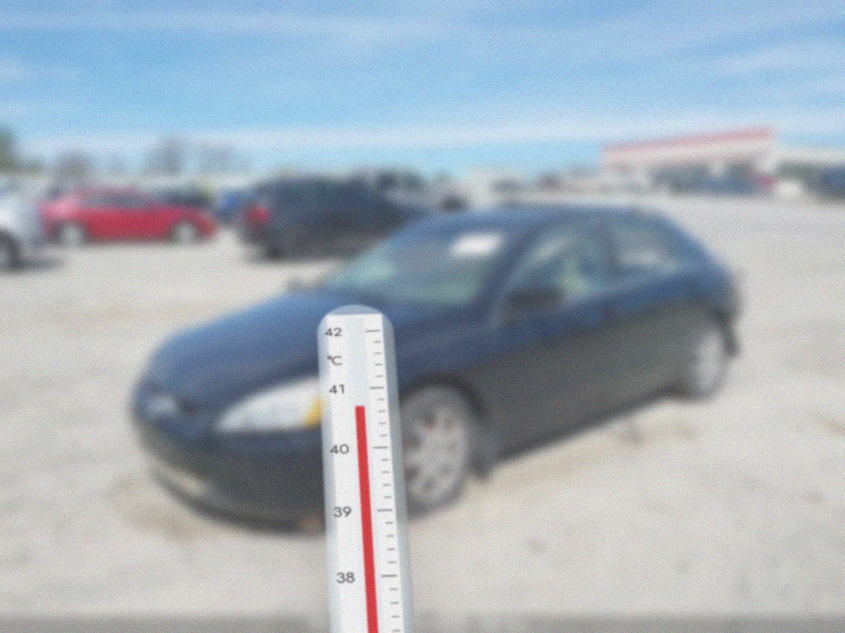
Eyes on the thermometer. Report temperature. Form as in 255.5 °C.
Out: 40.7 °C
